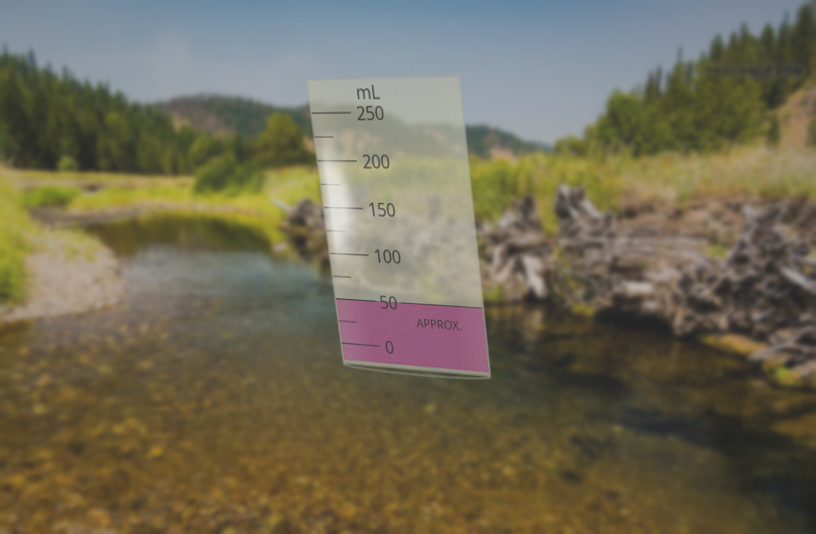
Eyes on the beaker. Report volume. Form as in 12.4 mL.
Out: 50 mL
